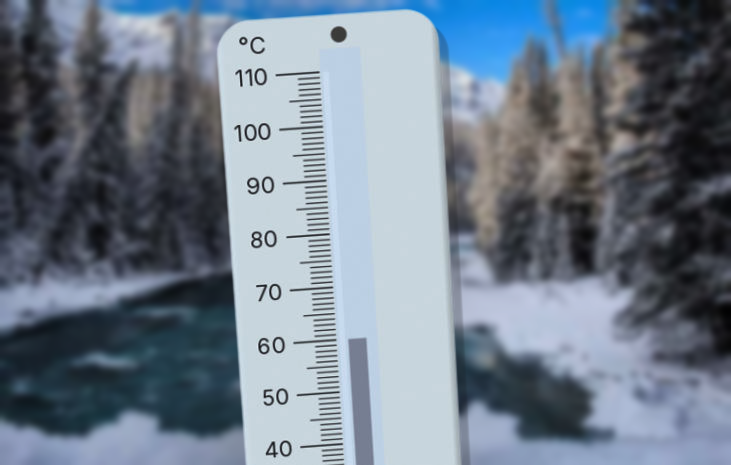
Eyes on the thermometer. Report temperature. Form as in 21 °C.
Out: 60 °C
